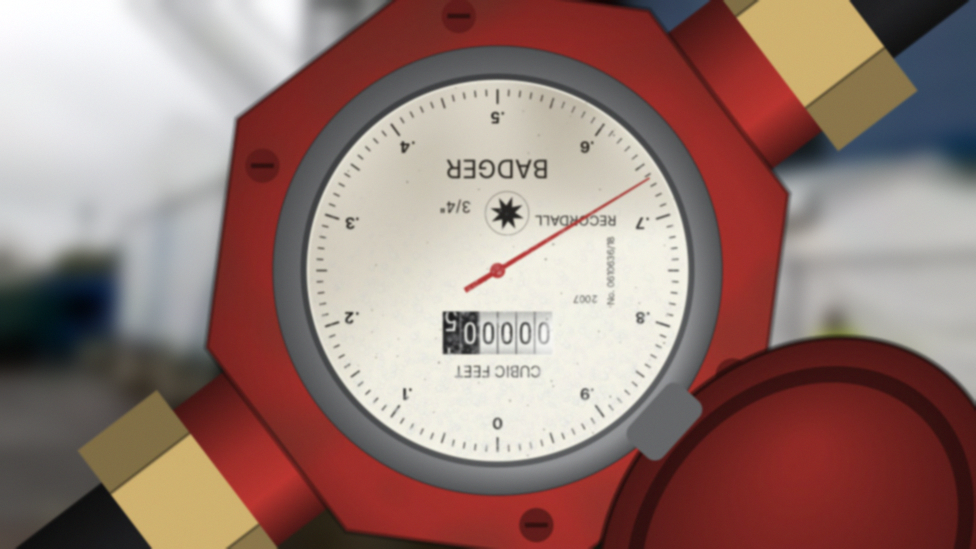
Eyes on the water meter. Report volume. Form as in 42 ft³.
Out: 4.66 ft³
